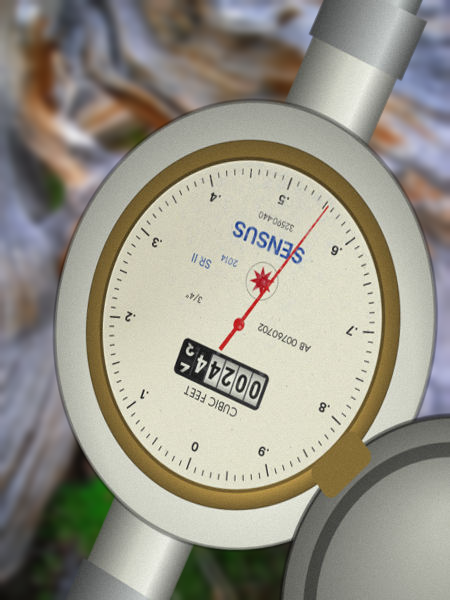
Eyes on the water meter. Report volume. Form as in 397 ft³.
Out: 2442.55 ft³
